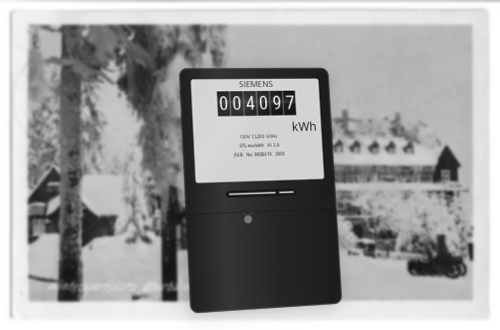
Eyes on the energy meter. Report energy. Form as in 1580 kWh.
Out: 4097 kWh
